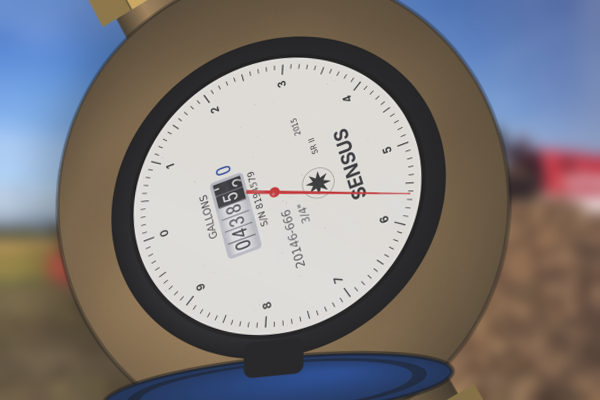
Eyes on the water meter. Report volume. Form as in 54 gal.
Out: 438515.6 gal
